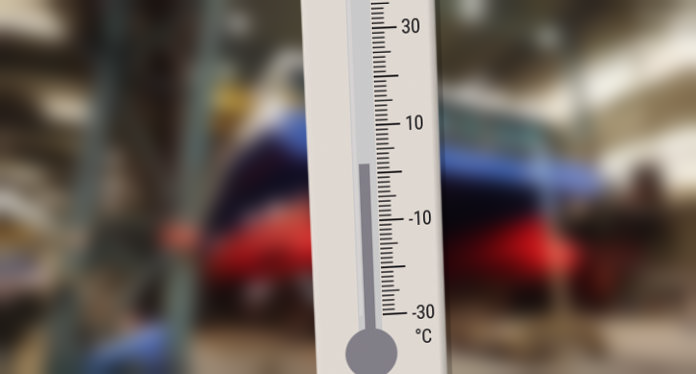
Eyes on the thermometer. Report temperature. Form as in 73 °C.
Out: 2 °C
